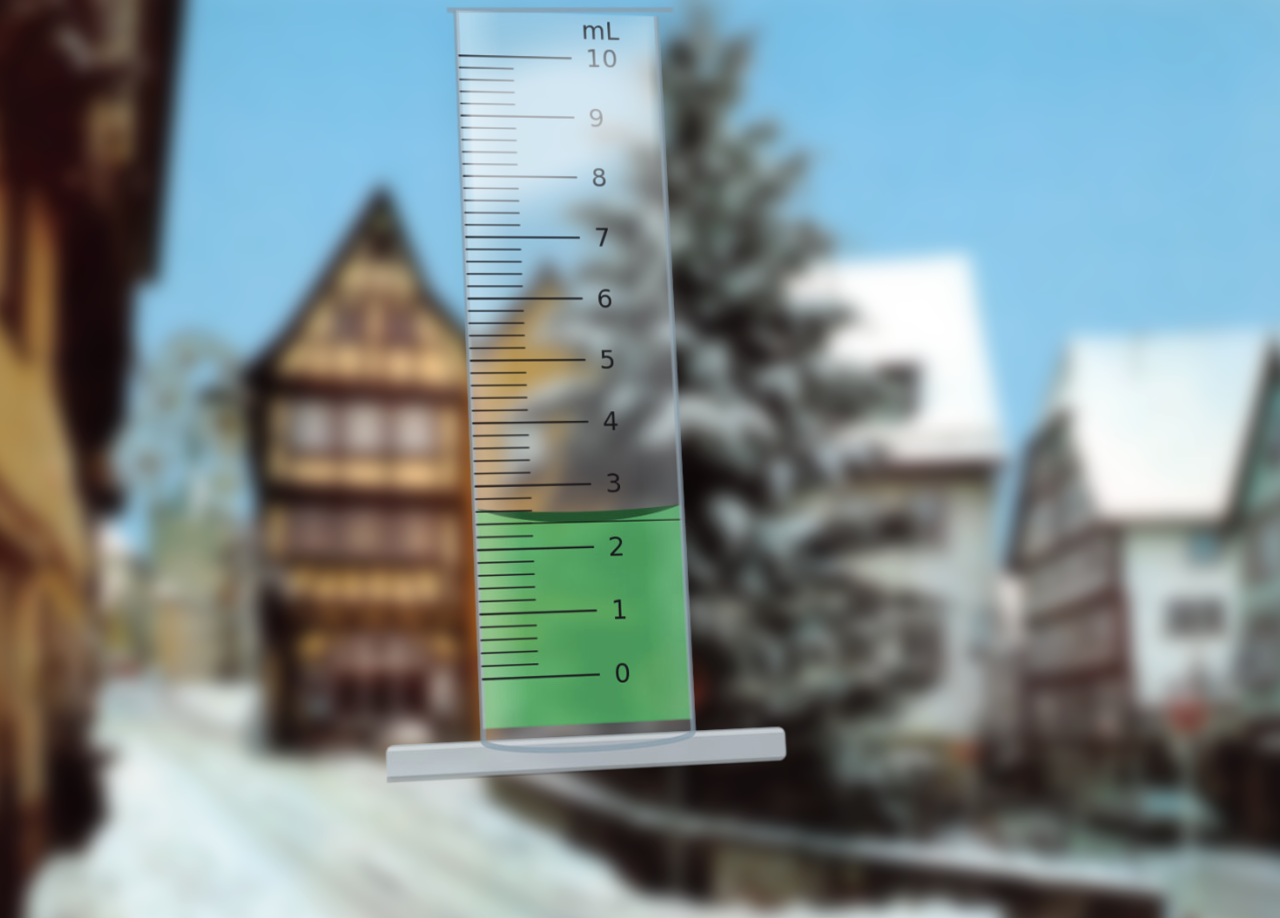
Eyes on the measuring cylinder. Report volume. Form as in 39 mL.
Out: 2.4 mL
